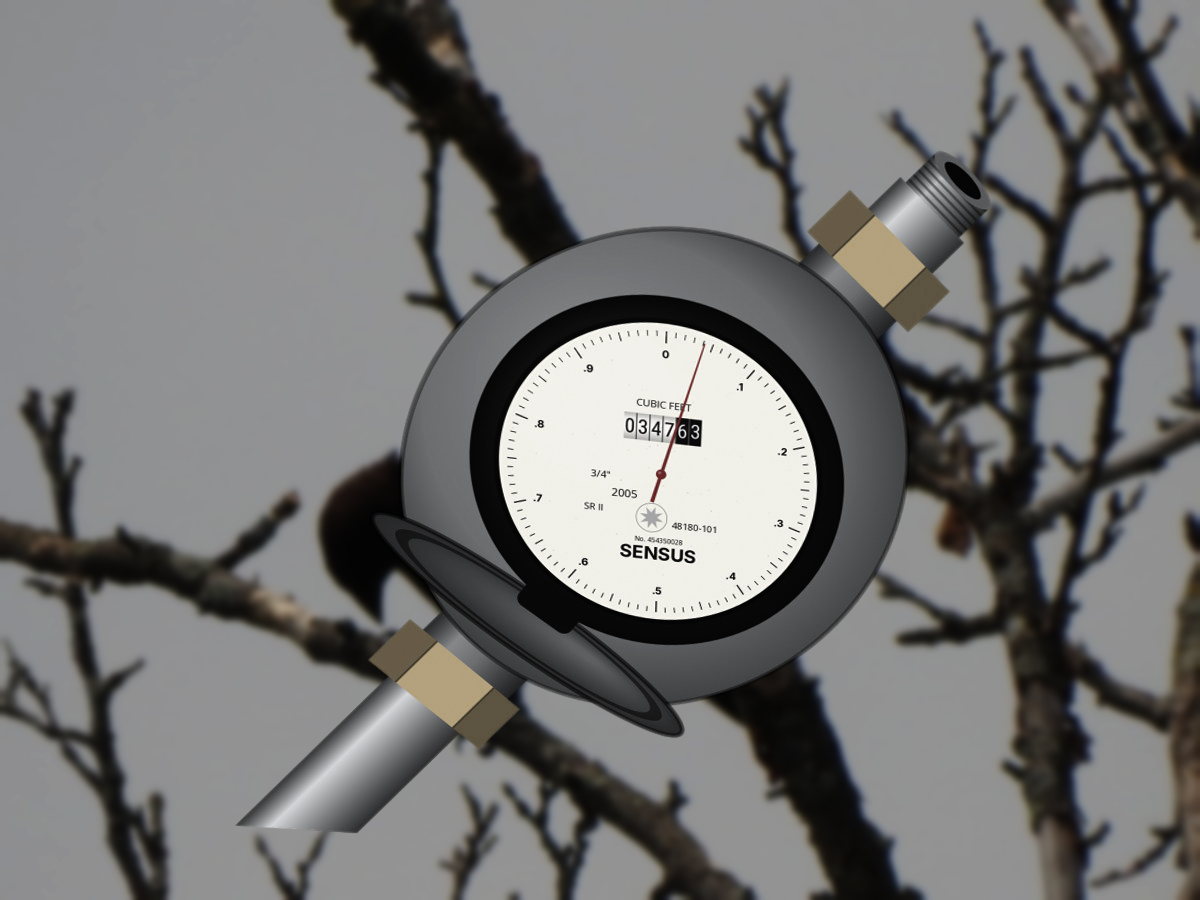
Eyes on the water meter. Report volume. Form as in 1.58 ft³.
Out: 34763.04 ft³
